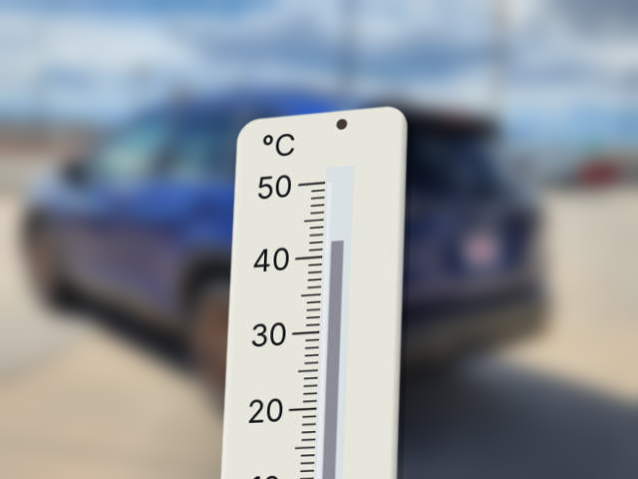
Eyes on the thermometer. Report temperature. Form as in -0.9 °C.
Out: 42 °C
